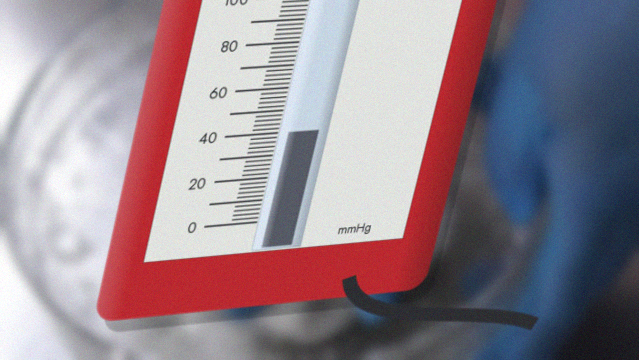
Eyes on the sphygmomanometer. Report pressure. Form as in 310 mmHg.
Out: 40 mmHg
